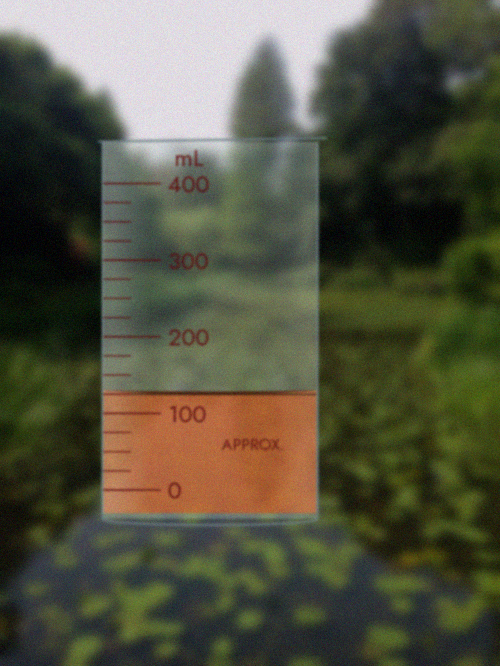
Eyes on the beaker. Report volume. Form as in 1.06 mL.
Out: 125 mL
